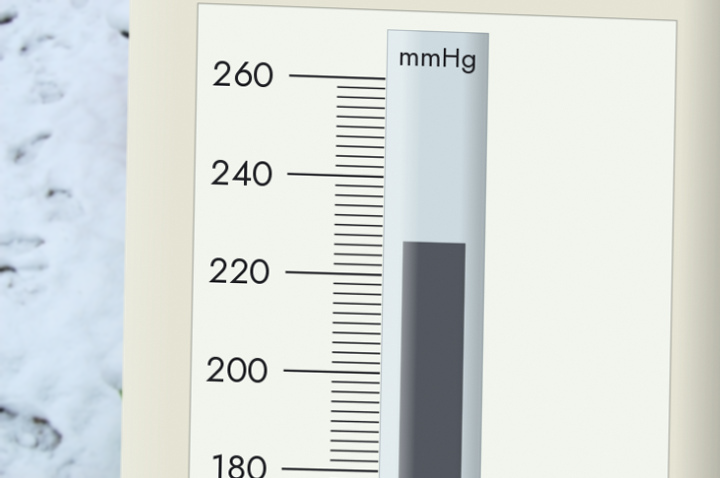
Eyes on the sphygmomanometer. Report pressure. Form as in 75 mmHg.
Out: 227 mmHg
